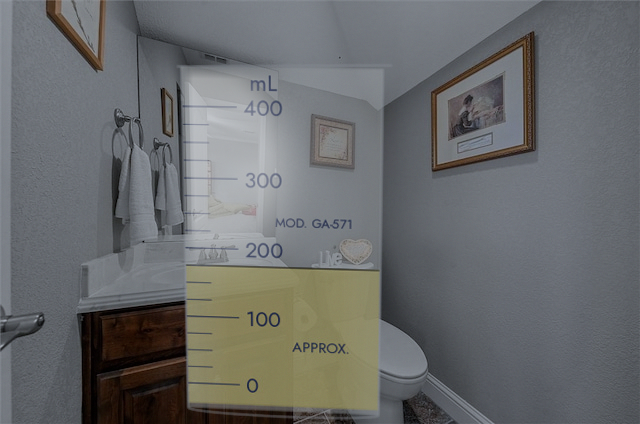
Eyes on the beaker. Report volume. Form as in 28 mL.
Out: 175 mL
